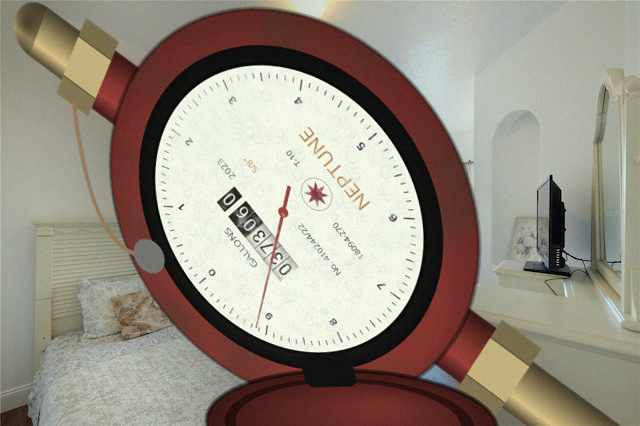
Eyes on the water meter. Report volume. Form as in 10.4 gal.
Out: 373059.1 gal
